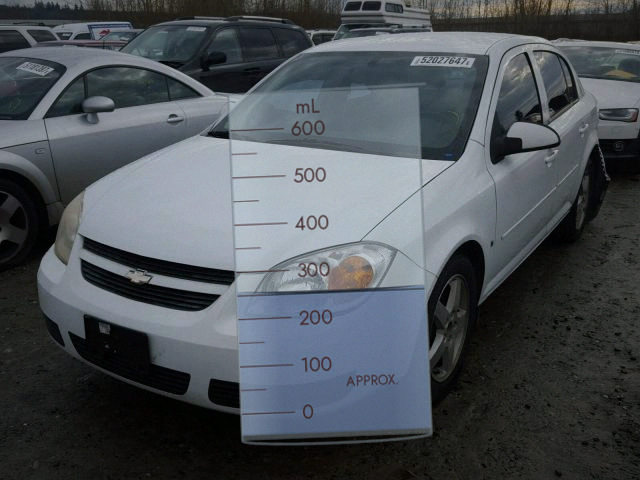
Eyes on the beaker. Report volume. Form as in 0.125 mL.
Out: 250 mL
